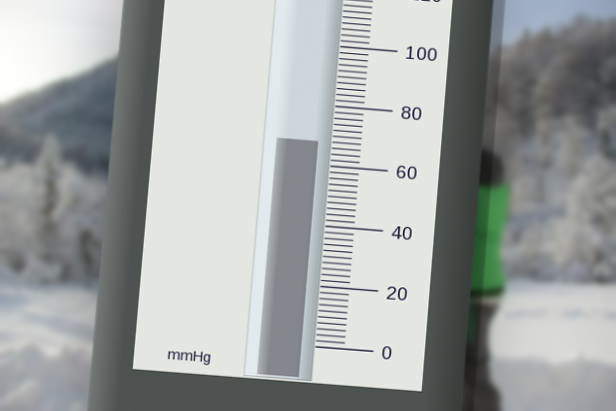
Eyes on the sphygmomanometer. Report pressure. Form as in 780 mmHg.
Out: 68 mmHg
